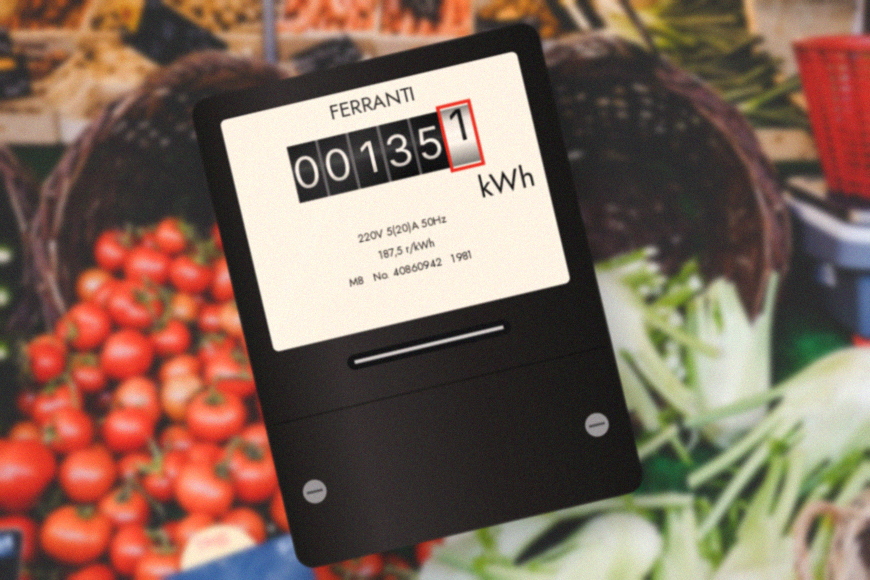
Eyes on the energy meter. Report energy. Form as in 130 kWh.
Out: 135.1 kWh
